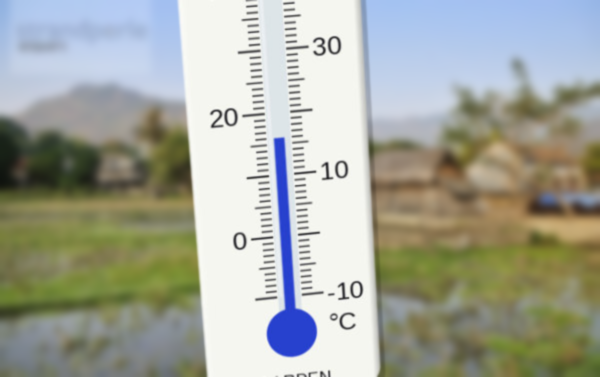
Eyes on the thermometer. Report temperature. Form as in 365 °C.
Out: 16 °C
